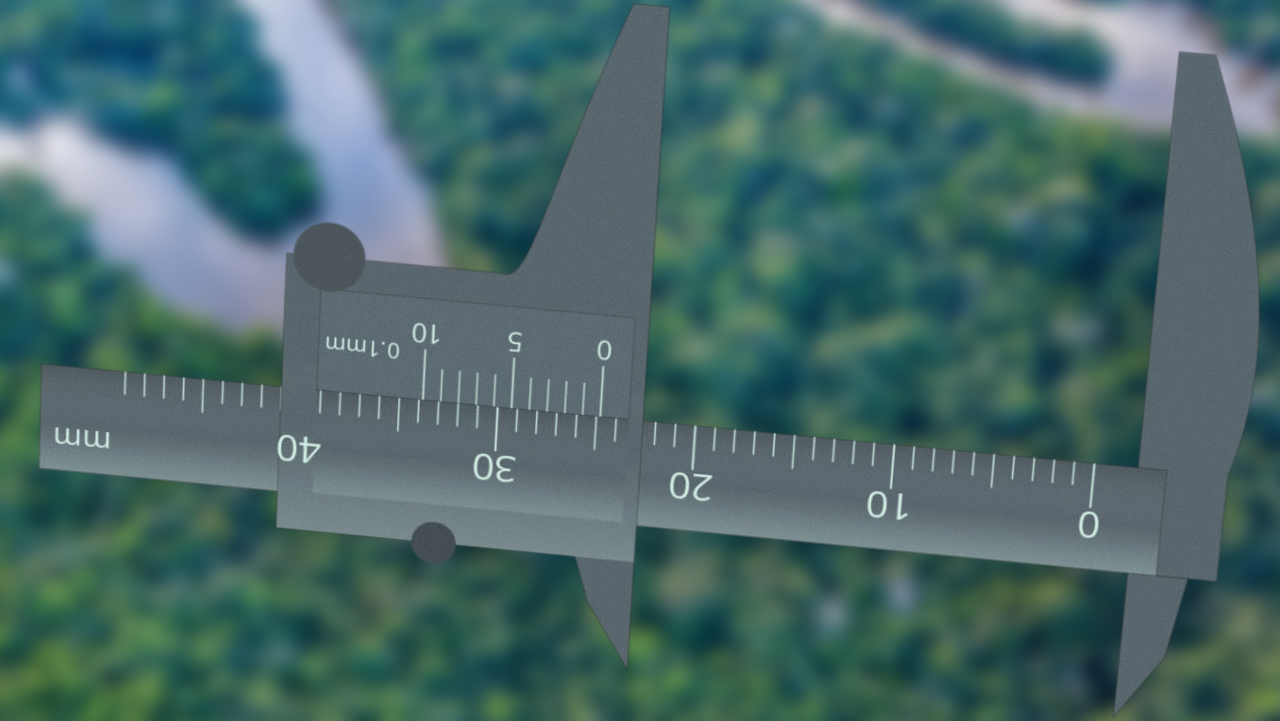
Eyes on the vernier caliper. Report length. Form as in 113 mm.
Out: 24.8 mm
